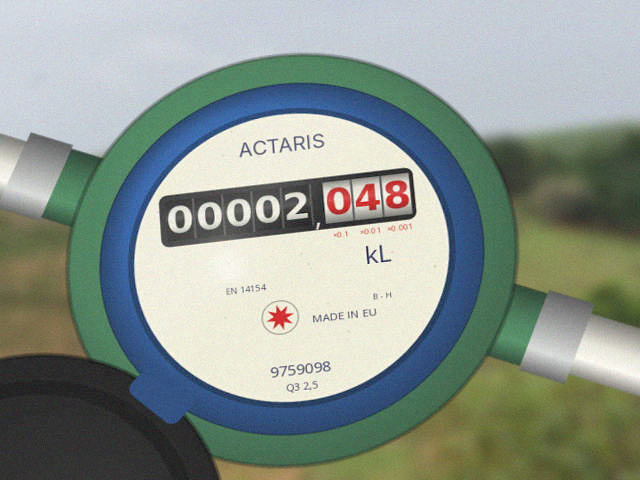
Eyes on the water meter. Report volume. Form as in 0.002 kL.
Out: 2.048 kL
